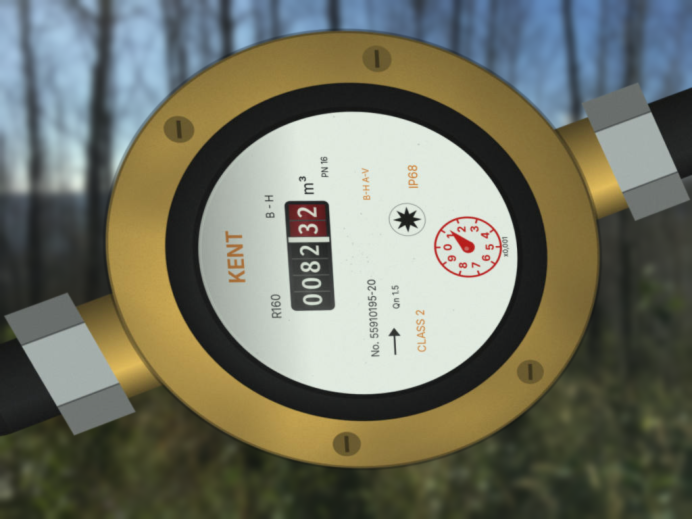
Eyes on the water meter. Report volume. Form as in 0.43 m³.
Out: 82.321 m³
